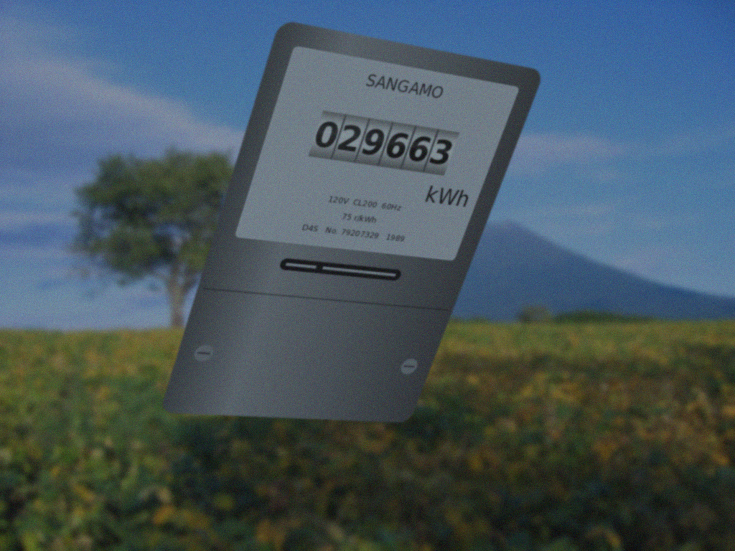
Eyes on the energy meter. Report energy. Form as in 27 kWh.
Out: 29663 kWh
